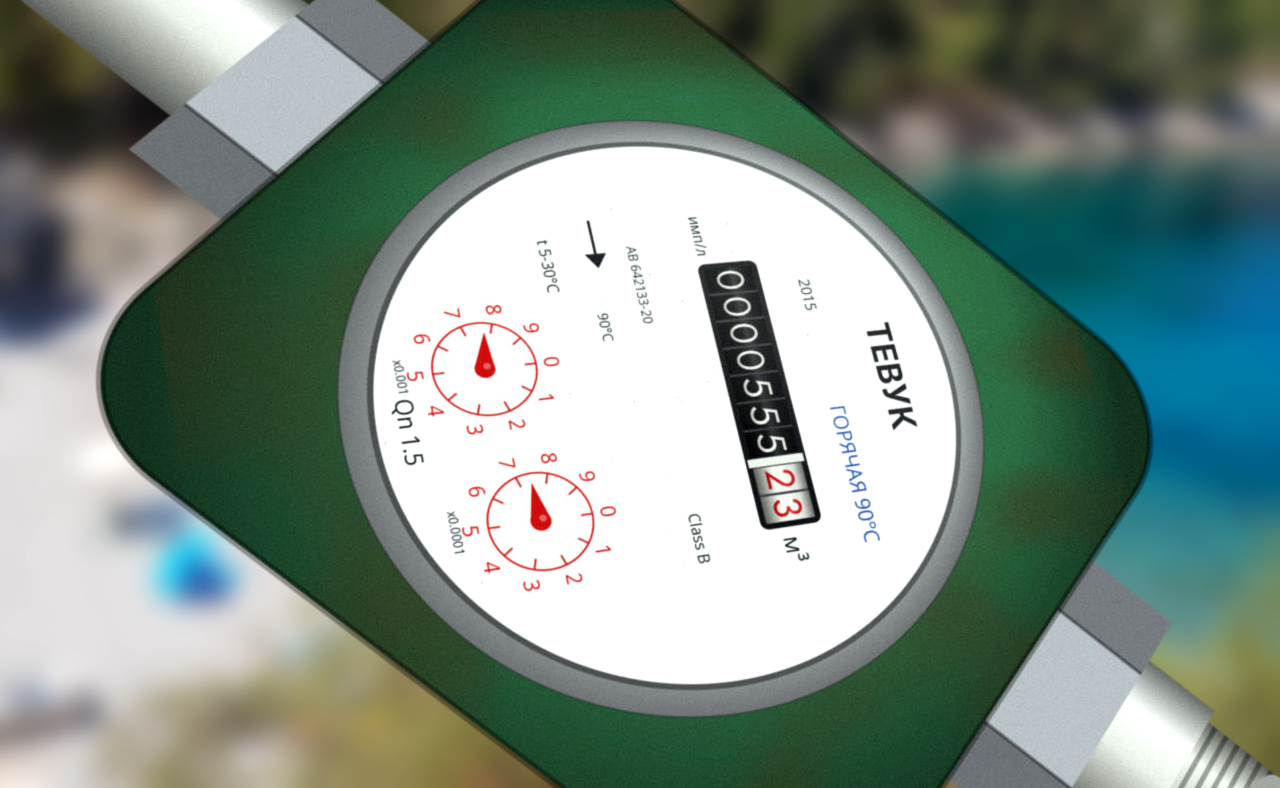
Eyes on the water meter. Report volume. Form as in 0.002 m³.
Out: 555.2377 m³
